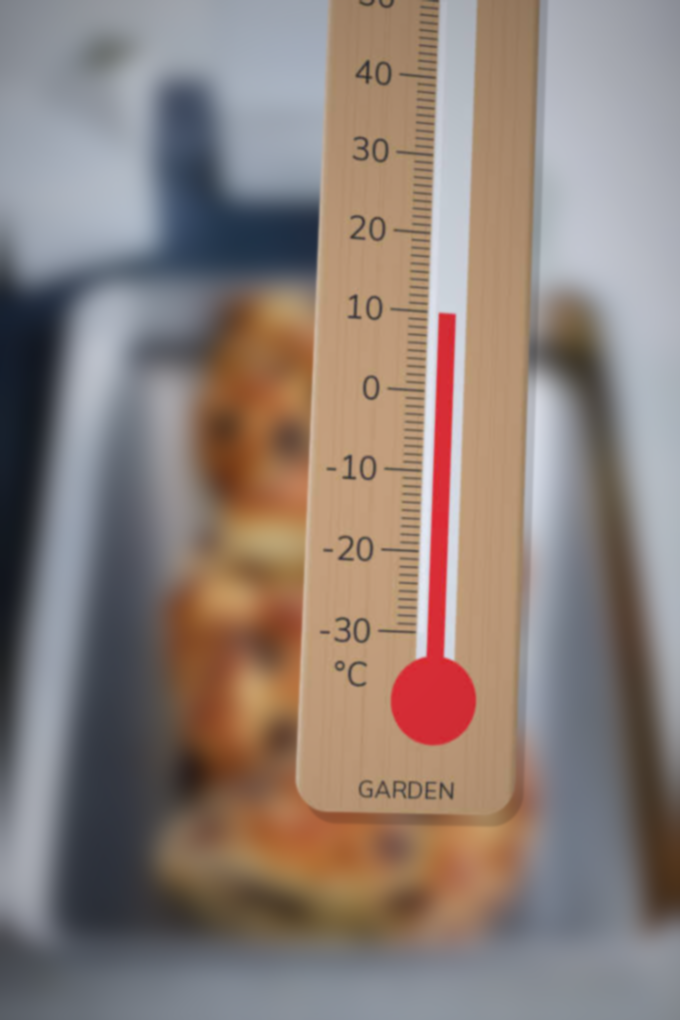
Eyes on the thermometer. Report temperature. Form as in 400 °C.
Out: 10 °C
